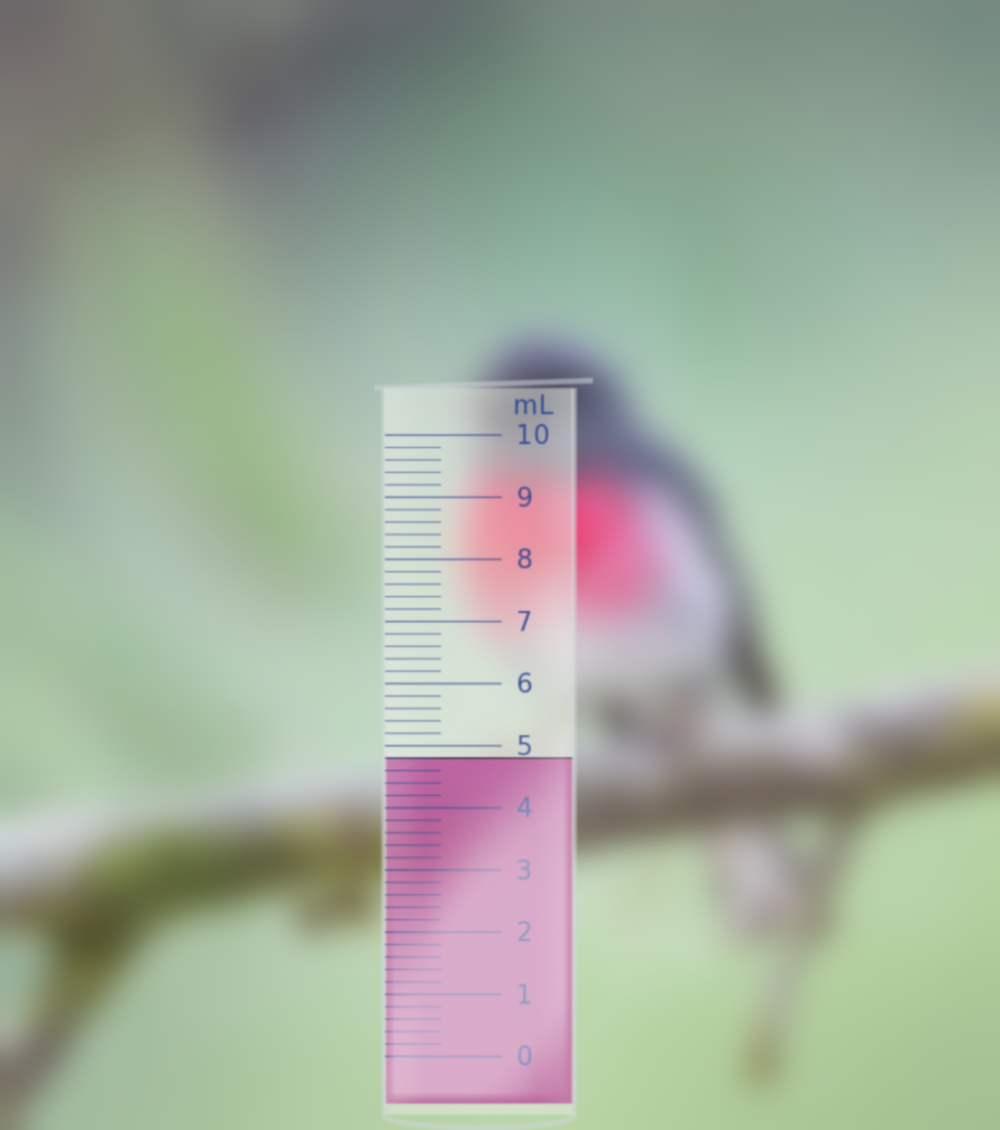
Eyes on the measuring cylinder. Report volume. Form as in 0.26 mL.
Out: 4.8 mL
